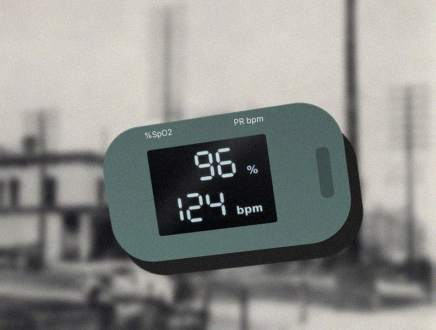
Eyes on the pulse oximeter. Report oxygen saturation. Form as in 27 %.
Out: 96 %
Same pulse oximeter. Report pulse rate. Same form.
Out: 124 bpm
